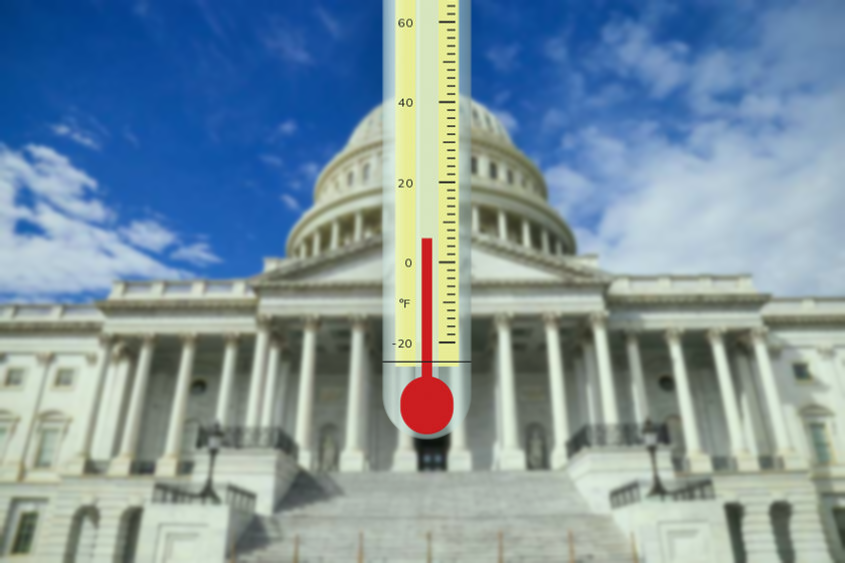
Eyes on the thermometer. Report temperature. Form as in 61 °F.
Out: 6 °F
